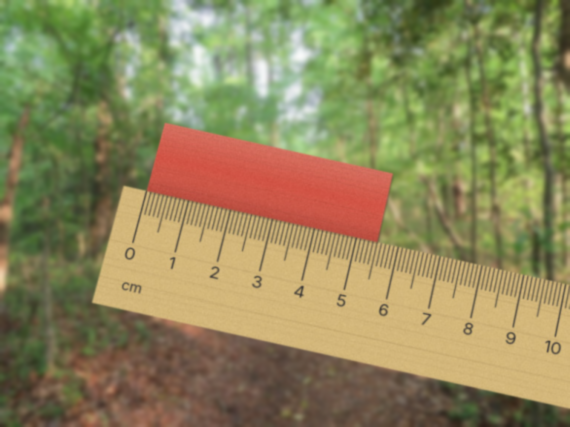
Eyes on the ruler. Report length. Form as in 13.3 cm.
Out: 5.5 cm
